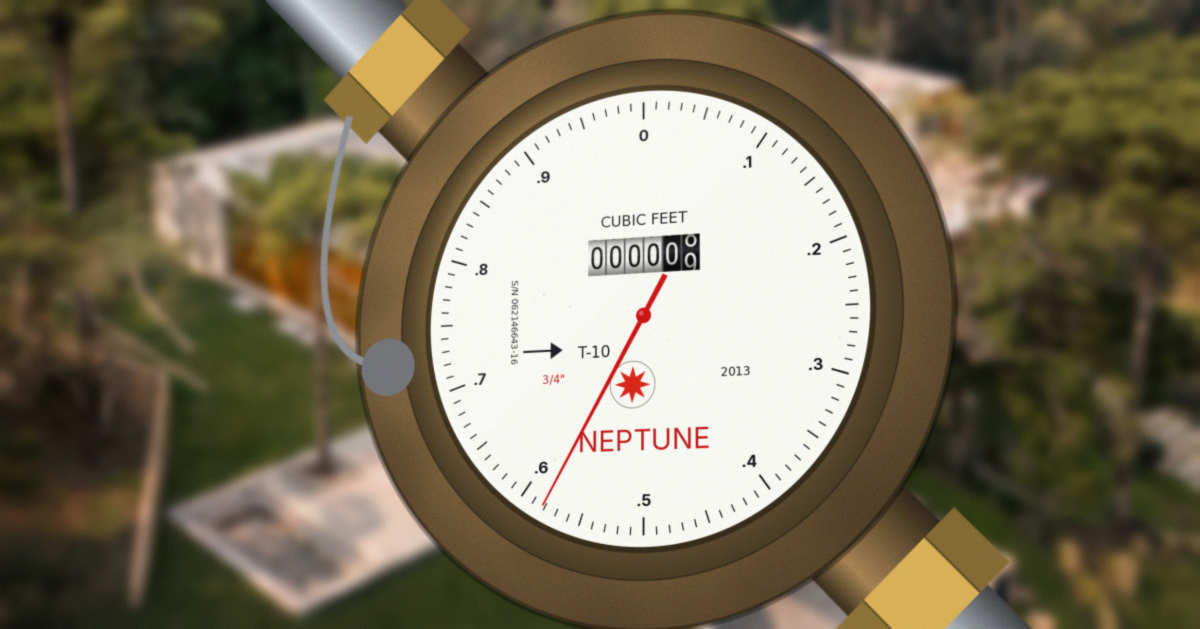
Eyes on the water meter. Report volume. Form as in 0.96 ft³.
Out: 8.58 ft³
